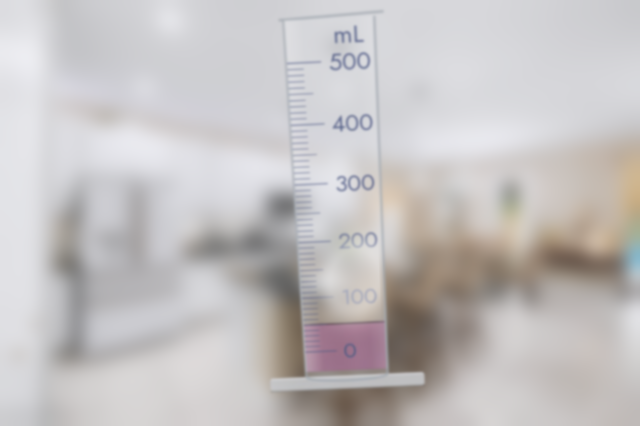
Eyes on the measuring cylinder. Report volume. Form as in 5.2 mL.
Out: 50 mL
